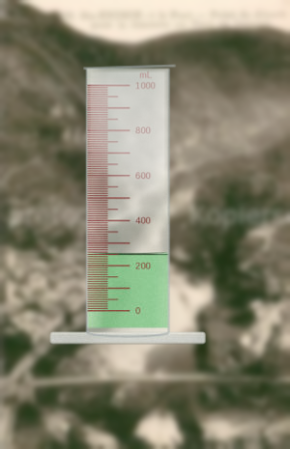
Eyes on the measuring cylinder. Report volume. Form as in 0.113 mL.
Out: 250 mL
